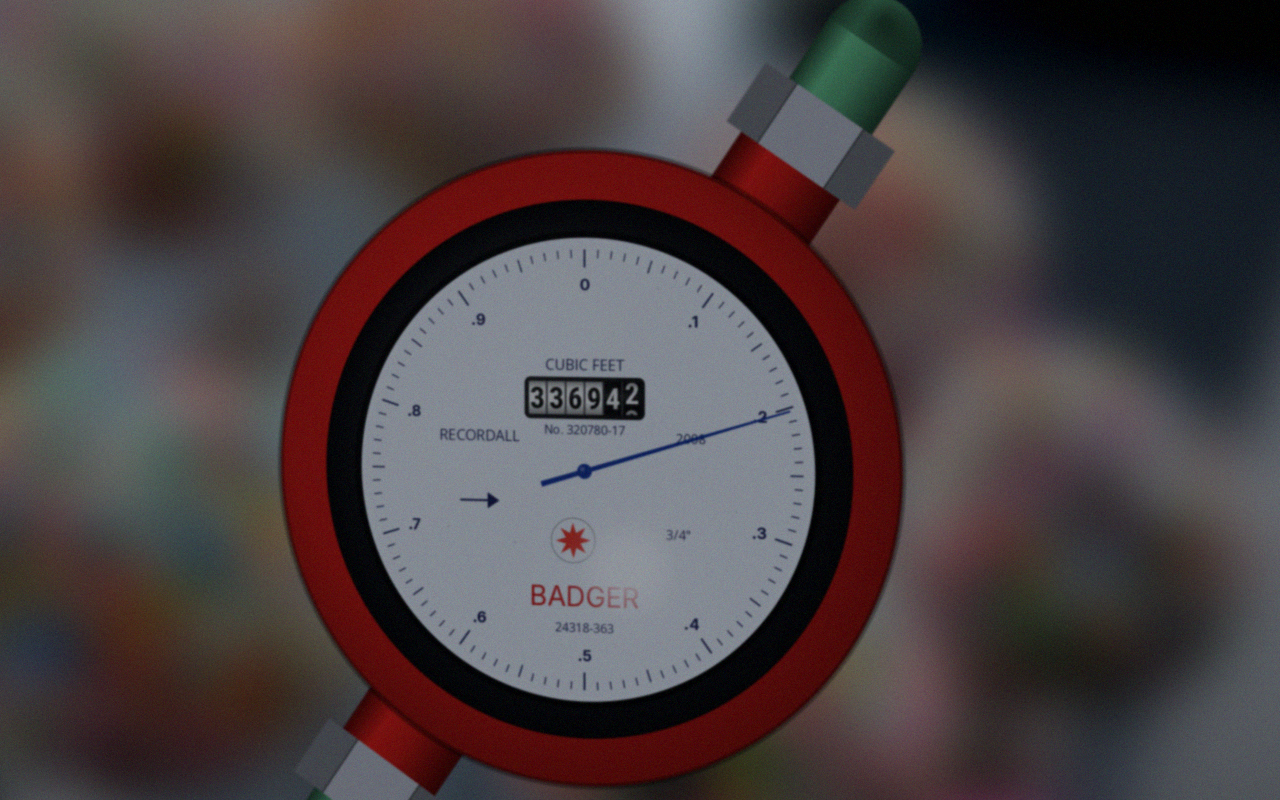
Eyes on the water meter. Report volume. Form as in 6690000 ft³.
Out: 336942.20 ft³
